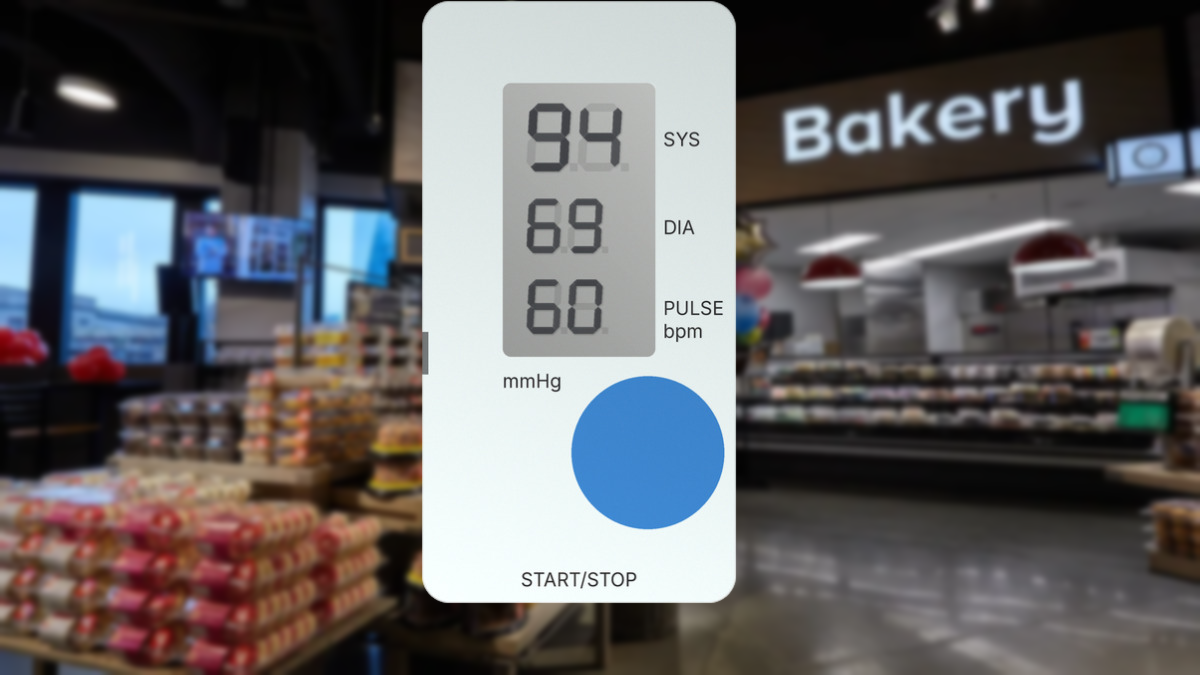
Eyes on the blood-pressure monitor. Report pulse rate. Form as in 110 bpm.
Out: 60 bpm
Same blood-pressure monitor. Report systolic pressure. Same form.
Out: 94 mmHg
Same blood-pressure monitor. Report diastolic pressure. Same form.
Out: 69 mmHg
